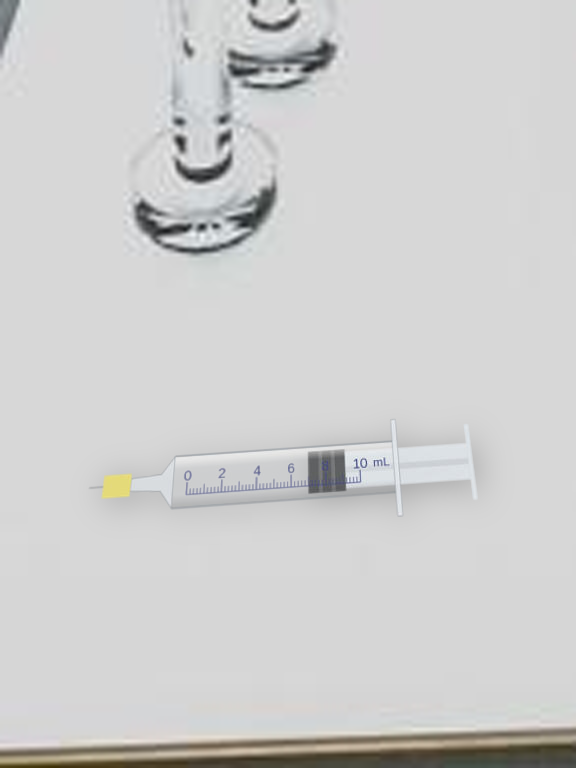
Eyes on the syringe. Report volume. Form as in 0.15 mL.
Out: 7 mL
